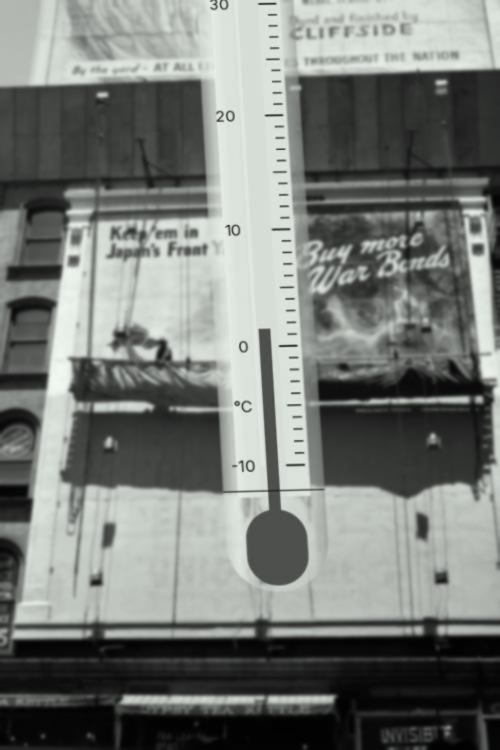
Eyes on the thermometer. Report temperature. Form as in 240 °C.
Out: 1.5 °C
